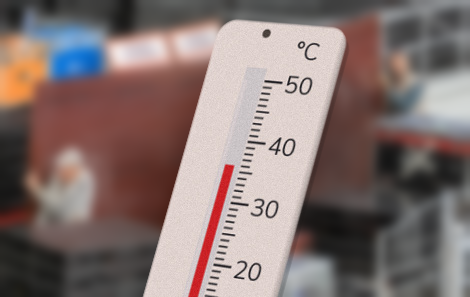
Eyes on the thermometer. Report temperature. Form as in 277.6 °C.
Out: 36 °C
